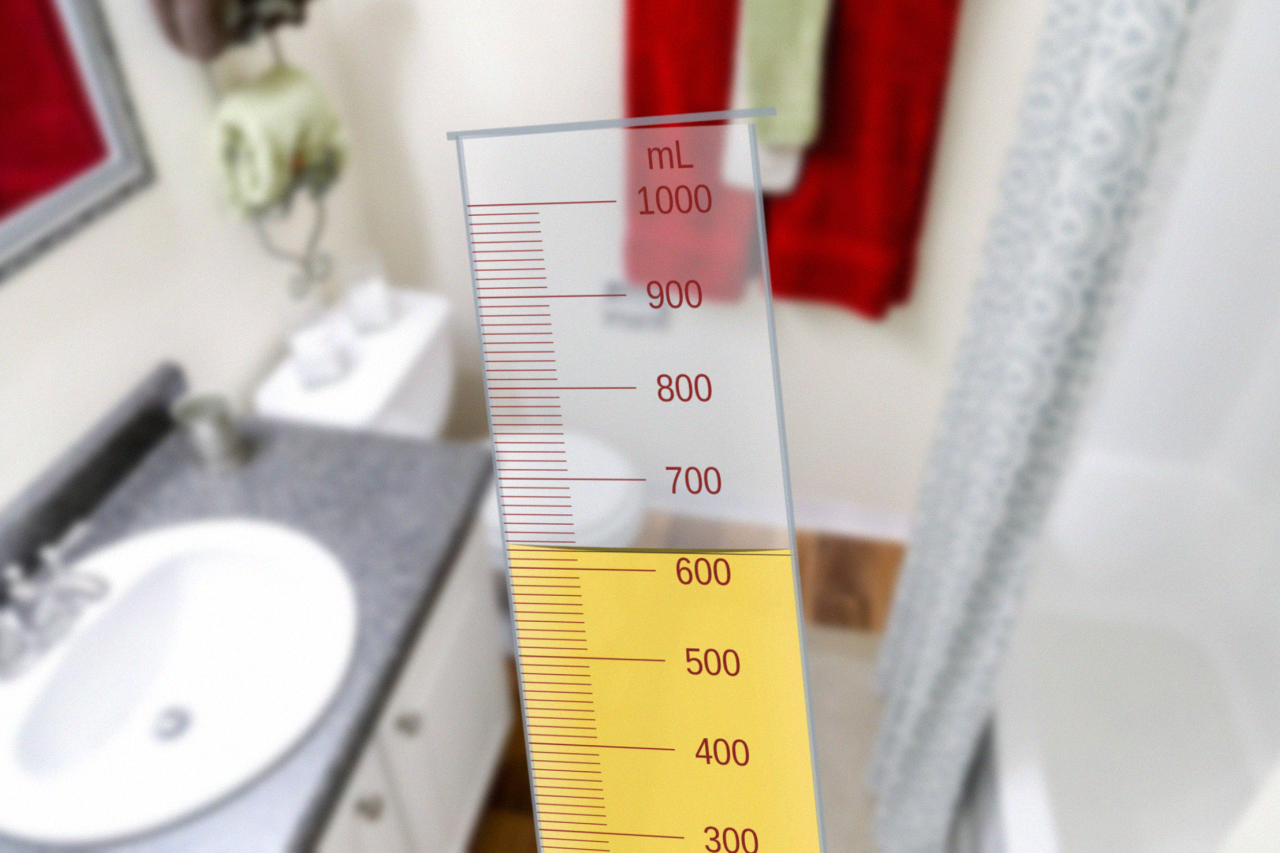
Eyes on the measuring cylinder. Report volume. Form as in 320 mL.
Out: 620 mL
